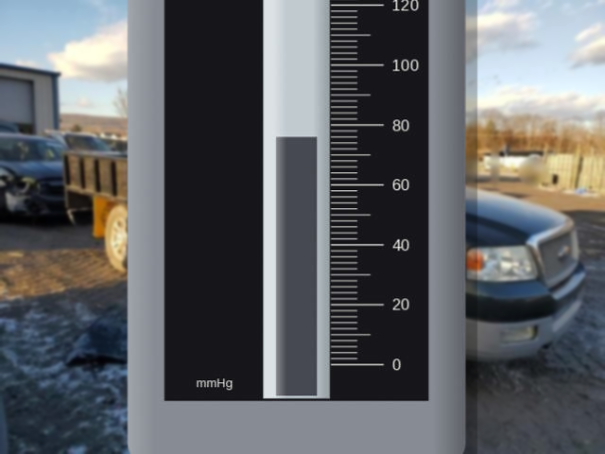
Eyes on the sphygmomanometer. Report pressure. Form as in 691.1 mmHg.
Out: 76 mmHg
